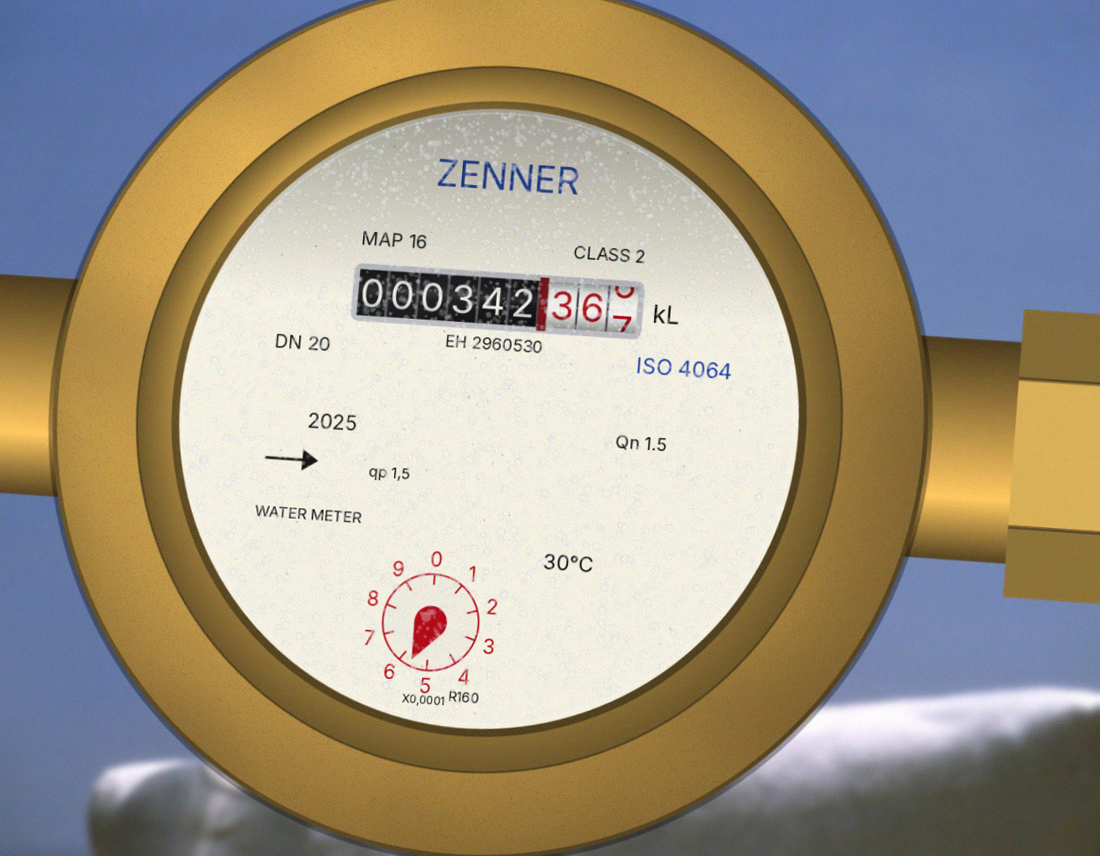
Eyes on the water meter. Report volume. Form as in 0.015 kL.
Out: 342.3665 kL
